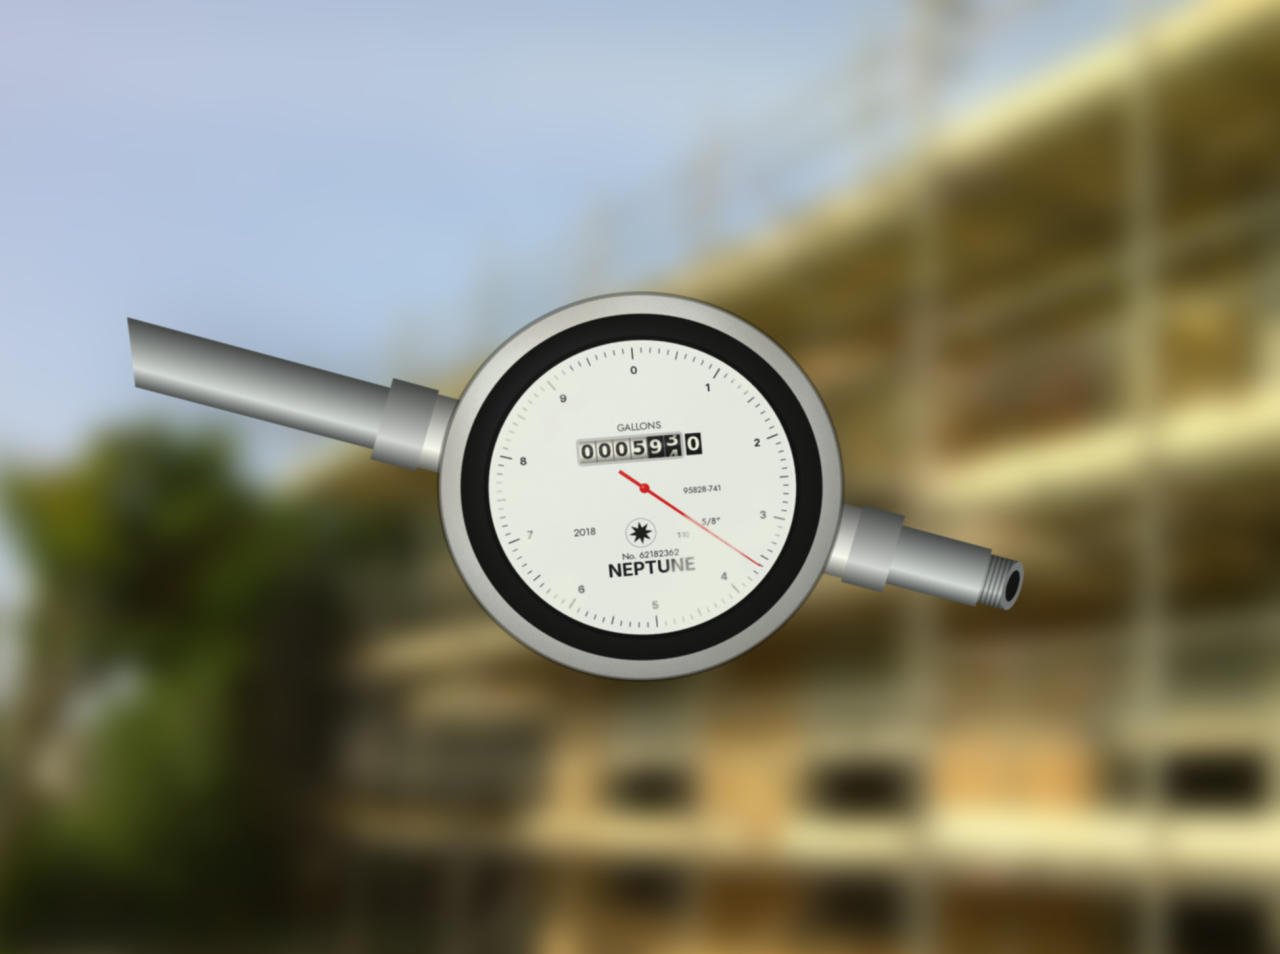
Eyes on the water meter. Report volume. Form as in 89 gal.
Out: 5933.6 gal
